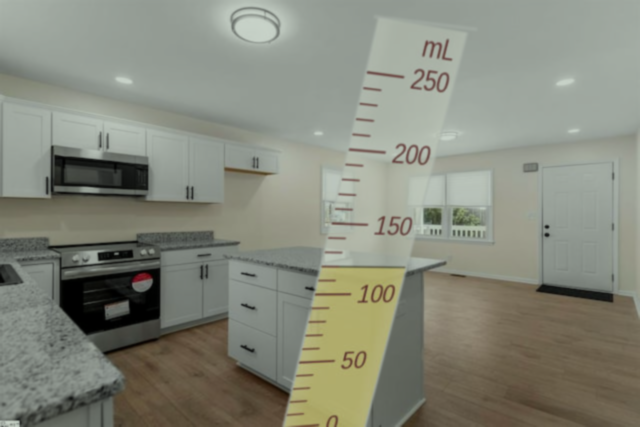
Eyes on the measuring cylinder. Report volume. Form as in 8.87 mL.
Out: 120 mL
